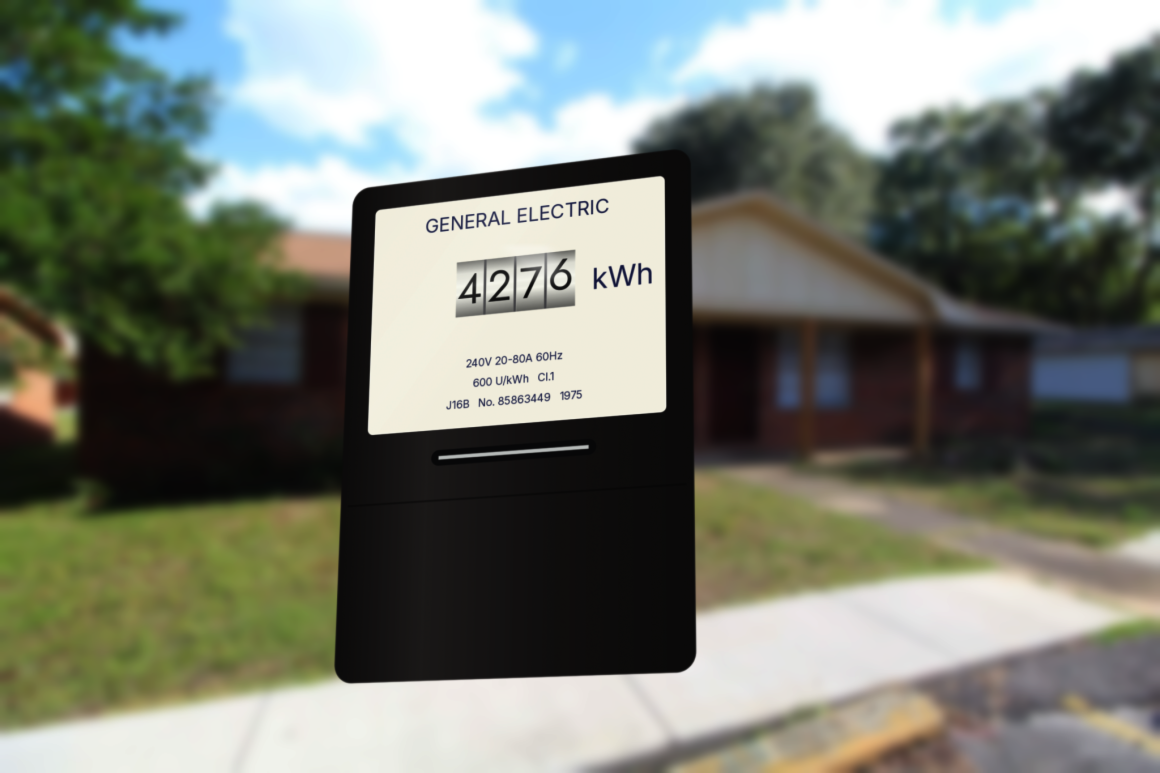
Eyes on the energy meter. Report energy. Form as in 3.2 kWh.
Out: 4276 kWh
